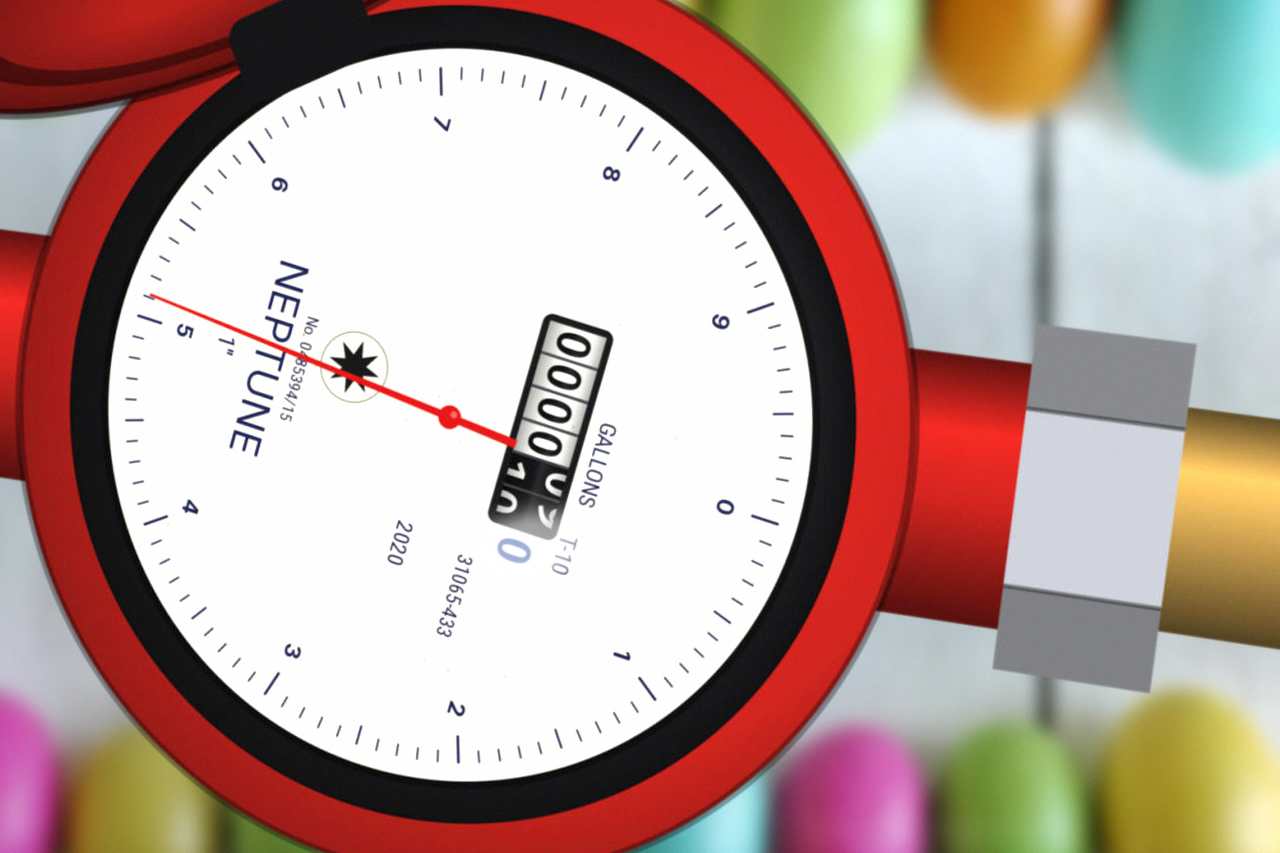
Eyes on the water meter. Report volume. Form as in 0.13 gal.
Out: 95.1 gal
